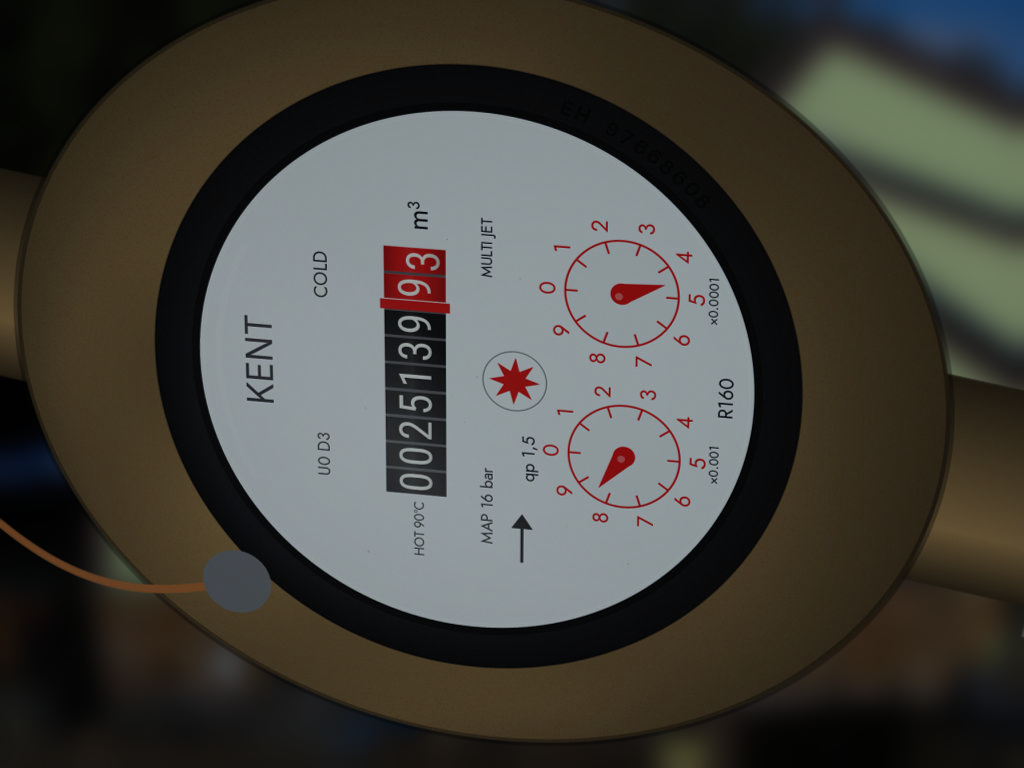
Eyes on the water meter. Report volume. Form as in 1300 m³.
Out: 25139.9284 m³
